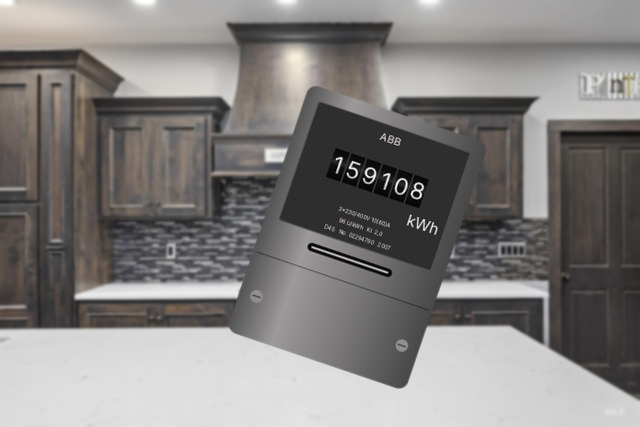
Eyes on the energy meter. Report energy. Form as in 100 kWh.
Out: 159108 kWh
